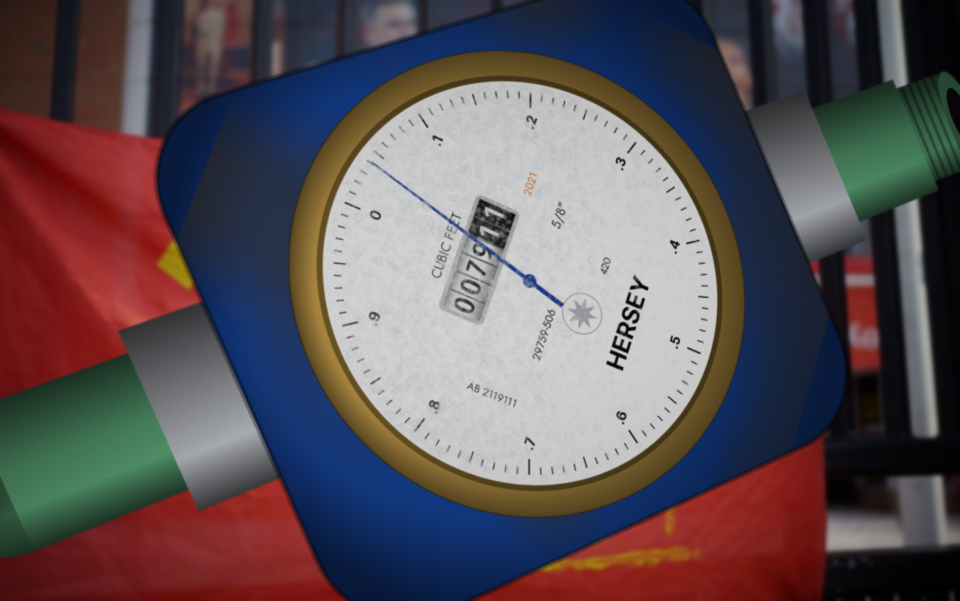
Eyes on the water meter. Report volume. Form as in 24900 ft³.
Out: 7911.04 ft³
